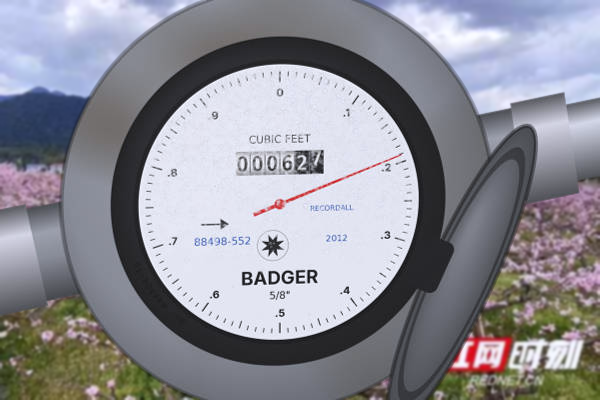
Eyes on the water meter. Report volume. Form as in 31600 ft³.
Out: 627.19 ft³
